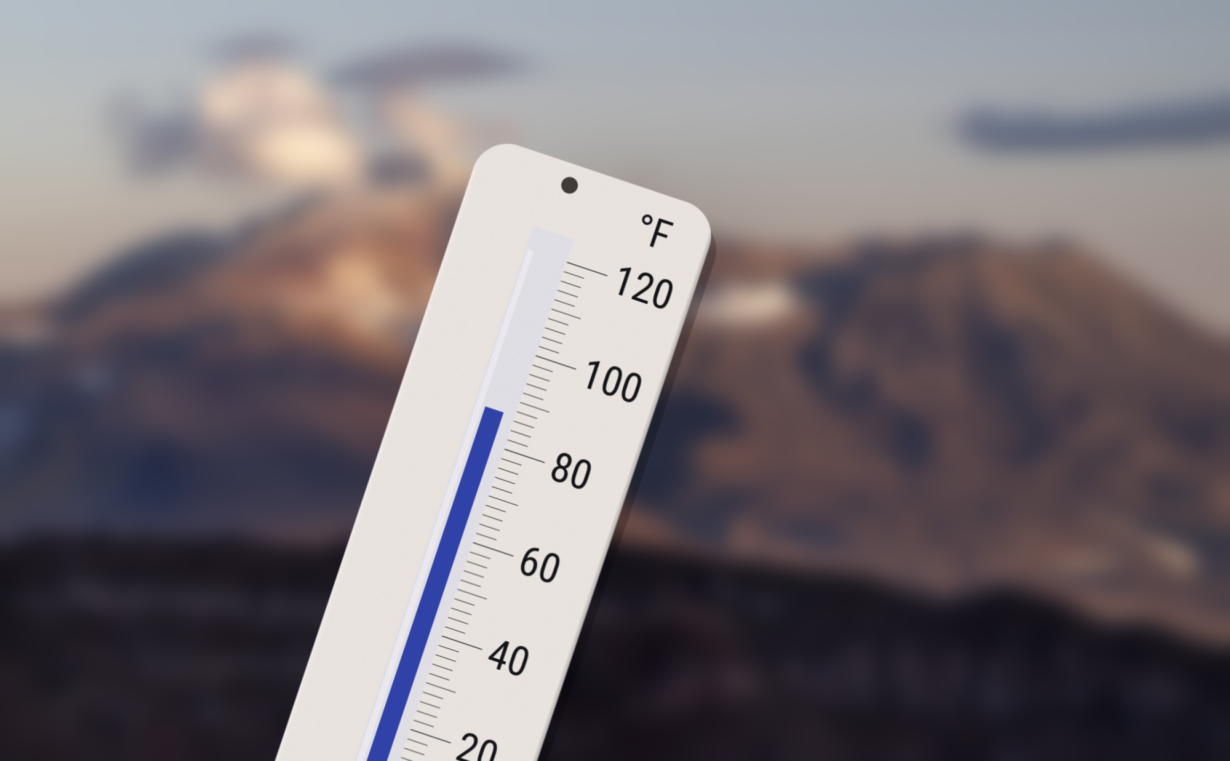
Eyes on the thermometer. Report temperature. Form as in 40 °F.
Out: 87 °F
